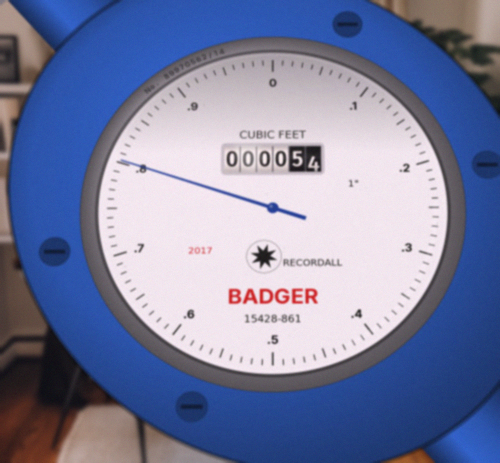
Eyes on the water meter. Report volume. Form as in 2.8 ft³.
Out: 53.80 ft³
